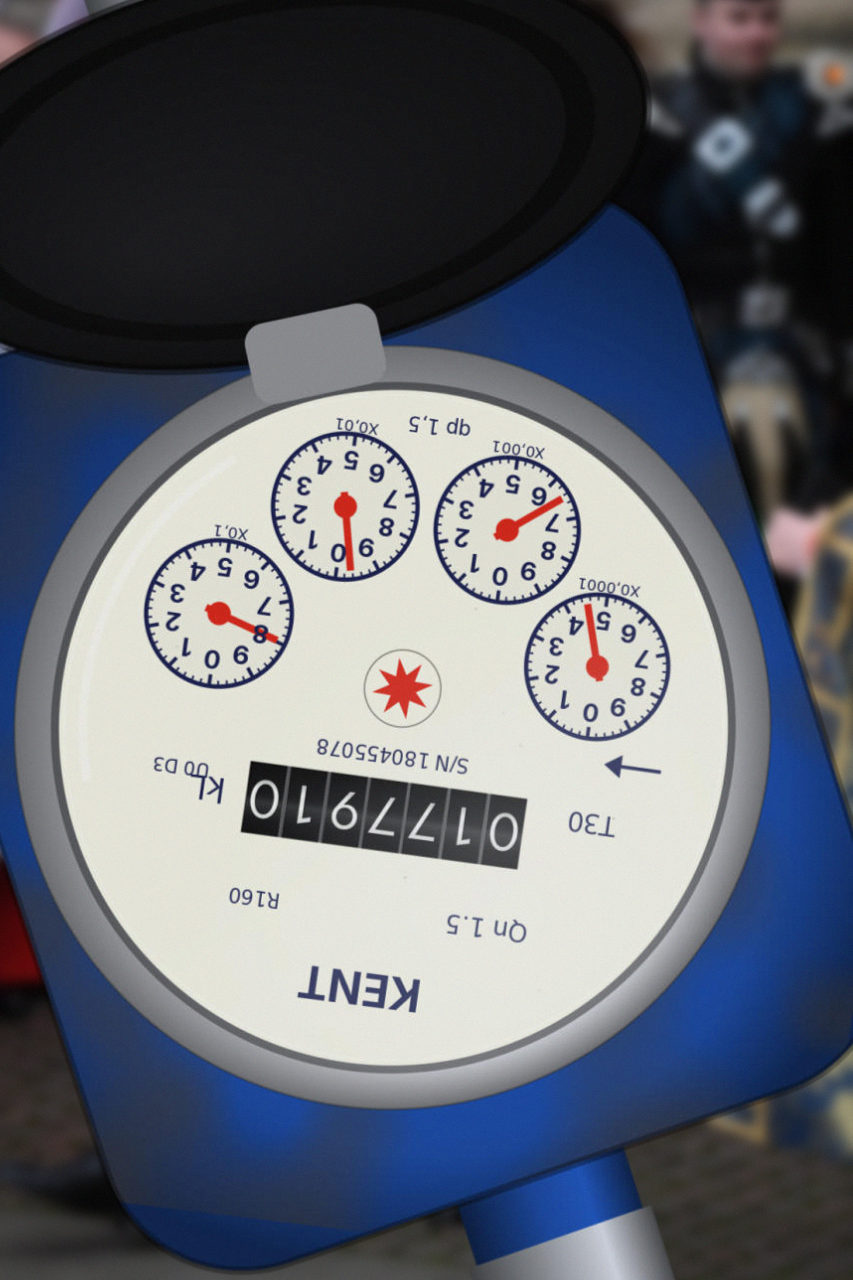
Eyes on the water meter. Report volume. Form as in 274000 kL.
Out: 177910.7964 kL
